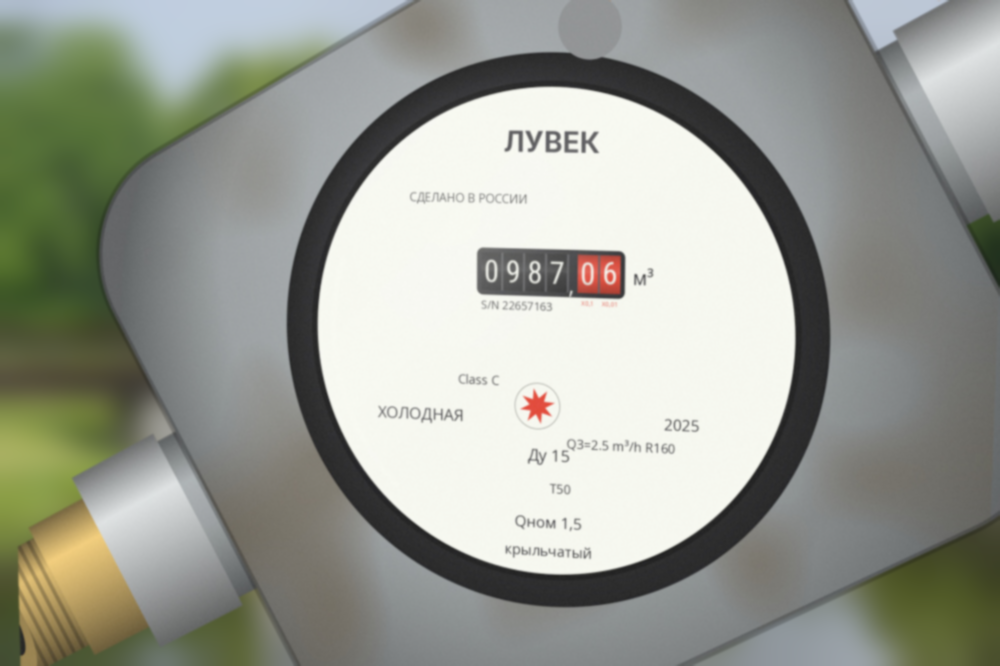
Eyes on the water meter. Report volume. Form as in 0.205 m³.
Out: 987.06 m³
